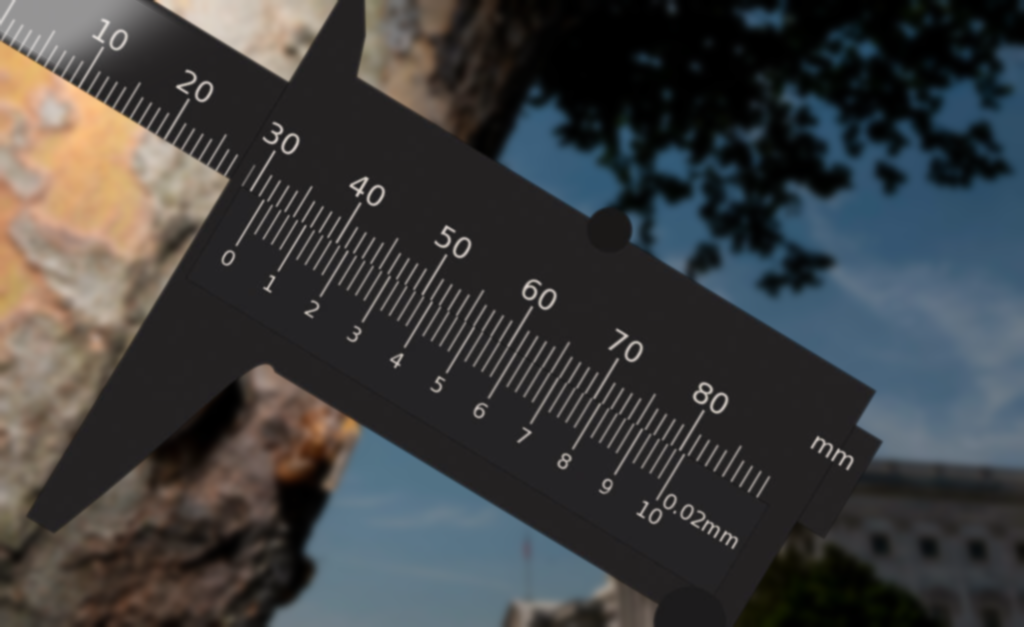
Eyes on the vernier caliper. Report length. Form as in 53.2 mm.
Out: 31.6 mm
